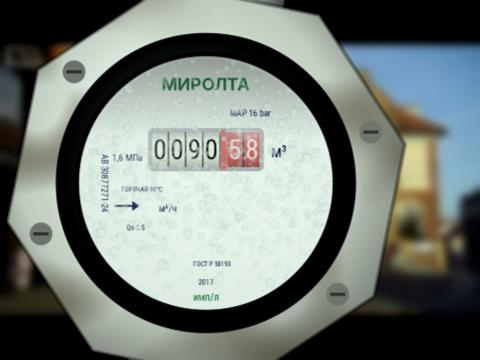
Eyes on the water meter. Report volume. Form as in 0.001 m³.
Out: 90.58 m³
